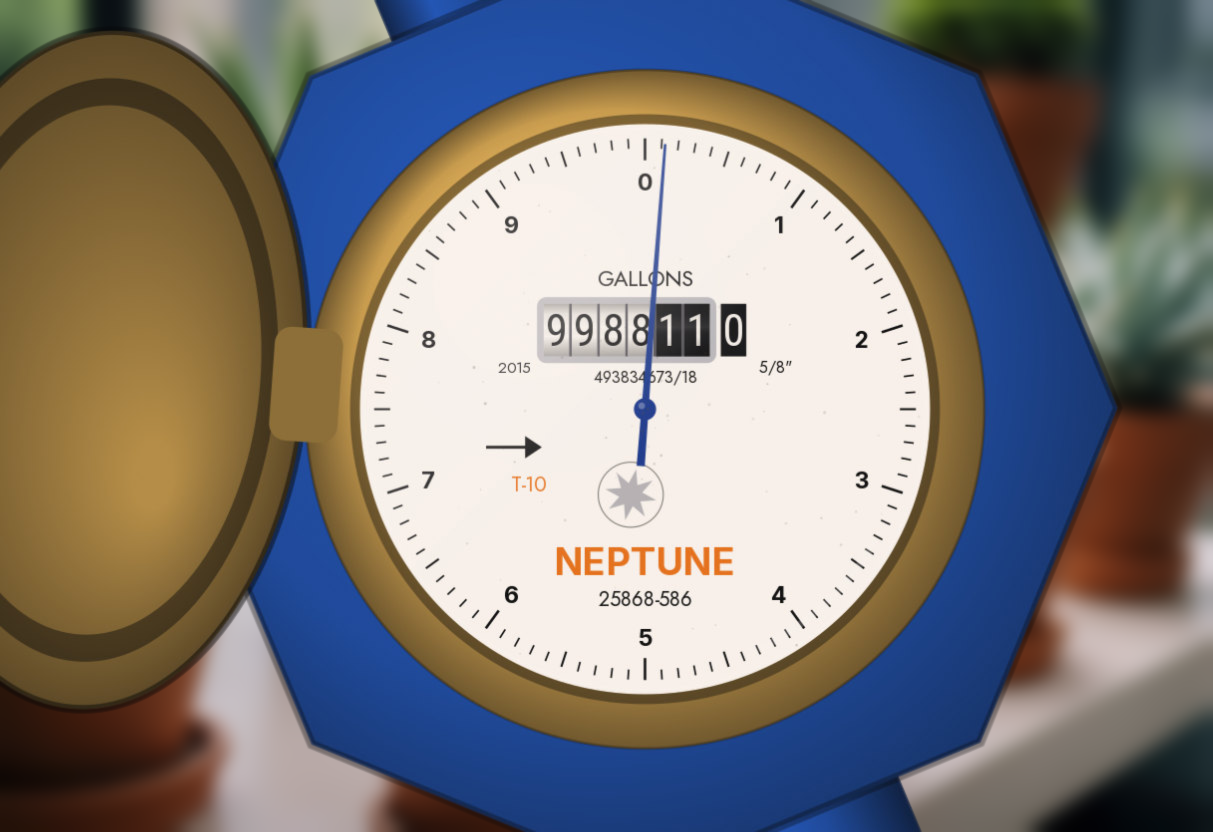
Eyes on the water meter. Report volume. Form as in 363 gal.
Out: 9988110.1 gal
